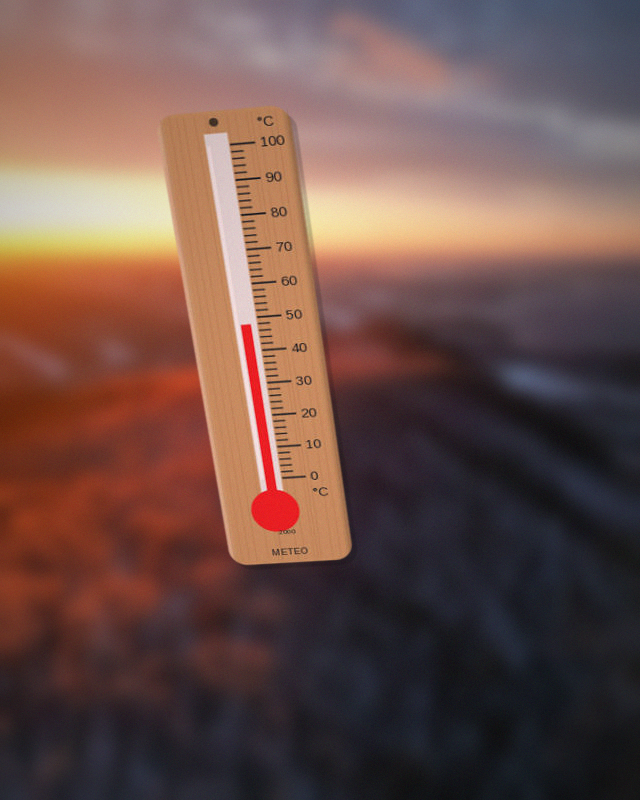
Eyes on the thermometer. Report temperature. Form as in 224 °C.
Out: 48 °C
